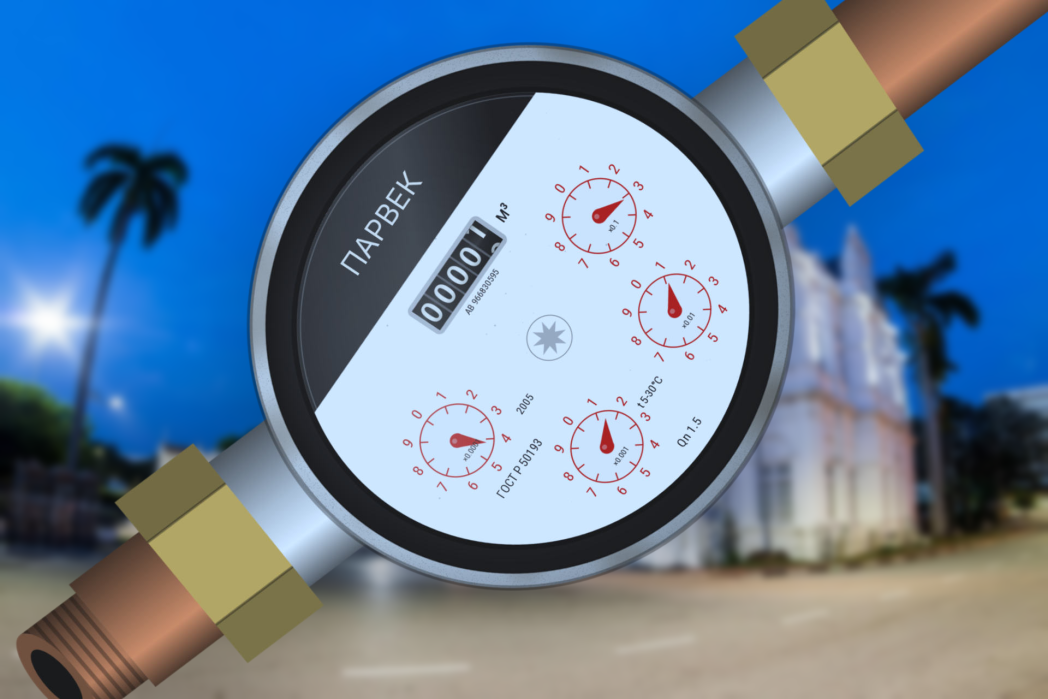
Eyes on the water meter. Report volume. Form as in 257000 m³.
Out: 1.3114 m³
